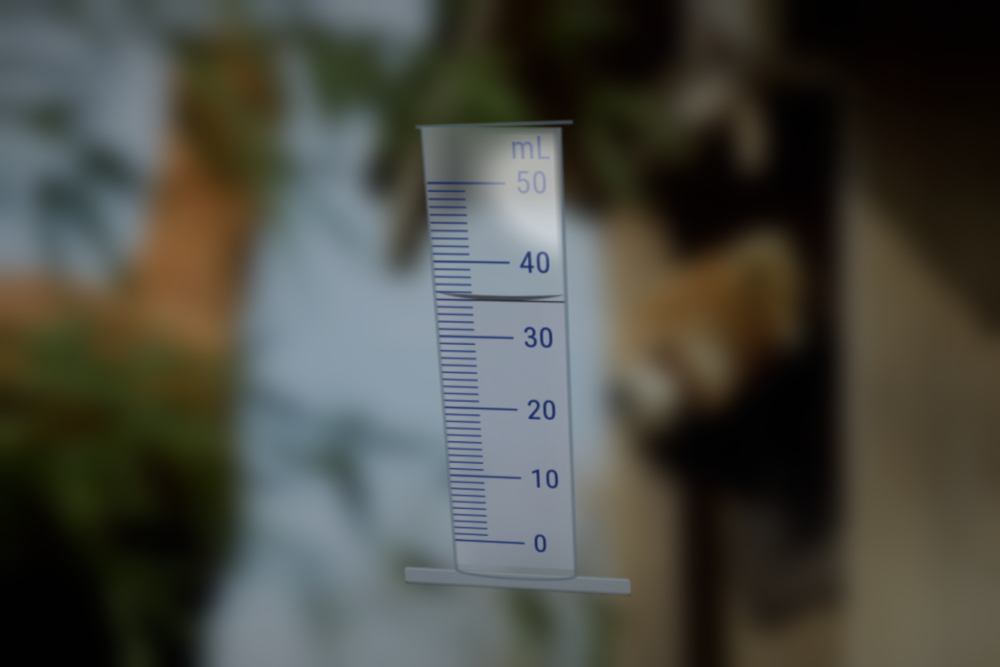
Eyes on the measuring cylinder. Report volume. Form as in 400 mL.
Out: 35 mL
